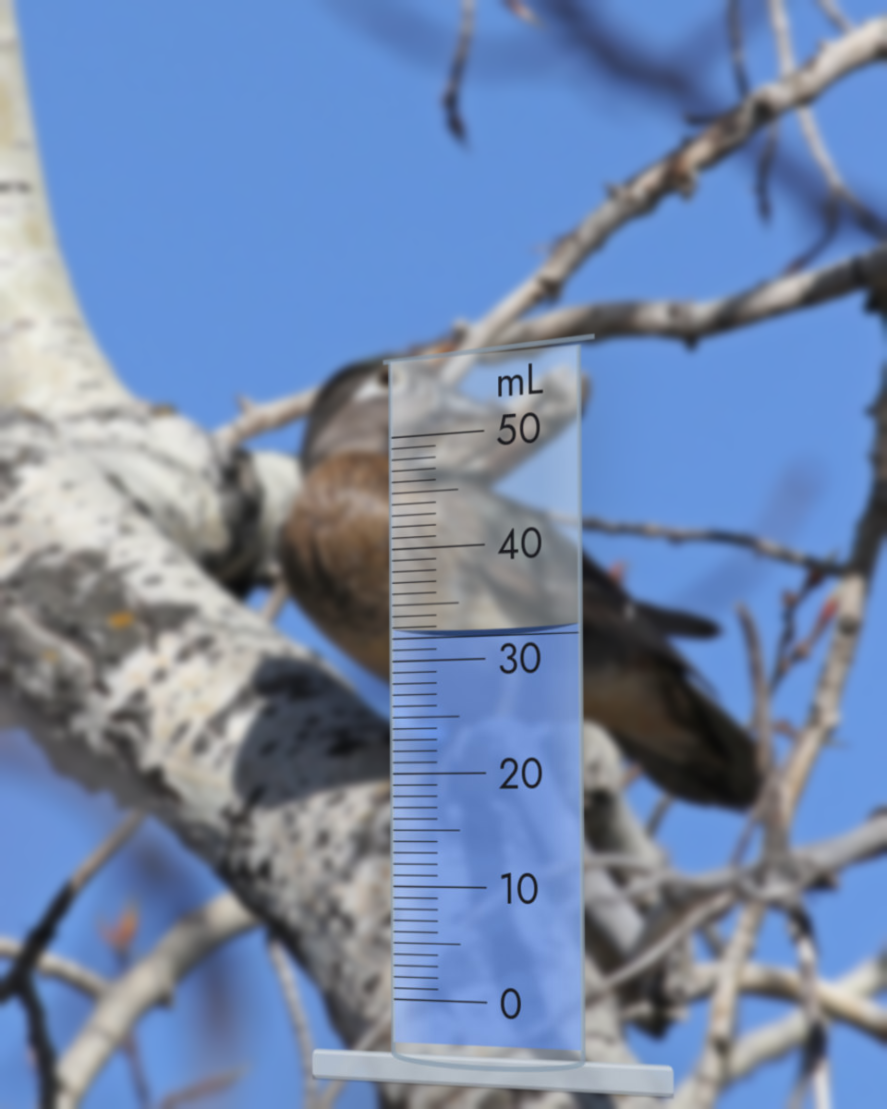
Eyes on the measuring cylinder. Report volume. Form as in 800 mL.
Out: 32 mL
